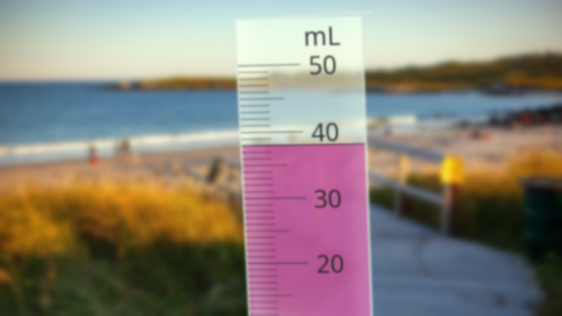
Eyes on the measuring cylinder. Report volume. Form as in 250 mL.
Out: 38 mL
